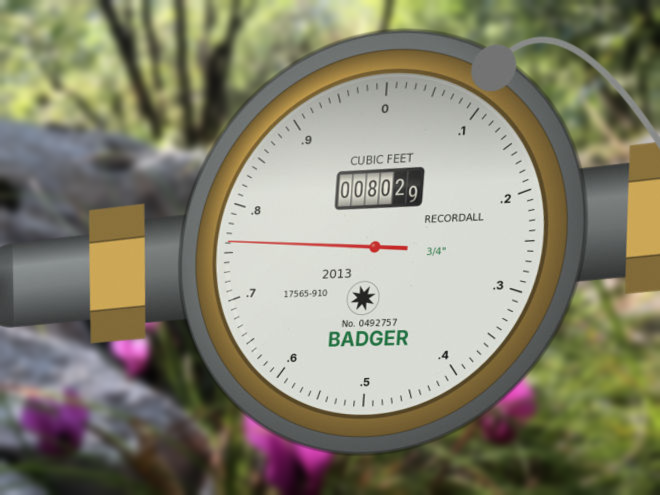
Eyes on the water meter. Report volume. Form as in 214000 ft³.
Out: 8028.76 ft³
